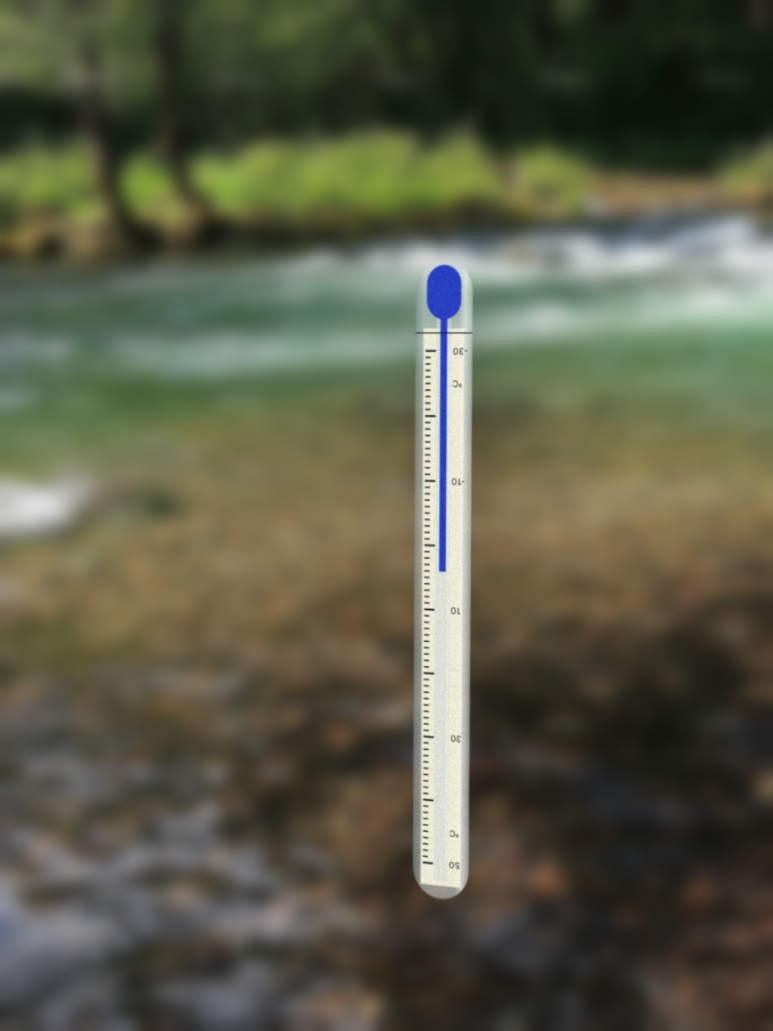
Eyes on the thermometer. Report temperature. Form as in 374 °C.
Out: 4 °C
